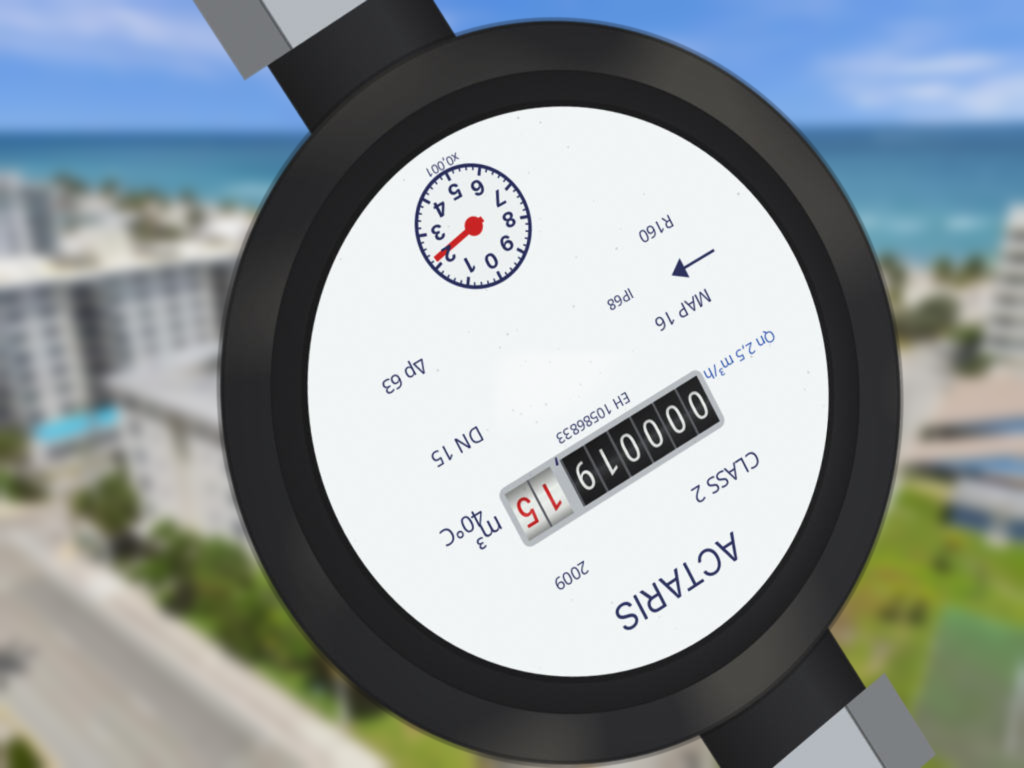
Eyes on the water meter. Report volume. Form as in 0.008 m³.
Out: 19.152 m³
